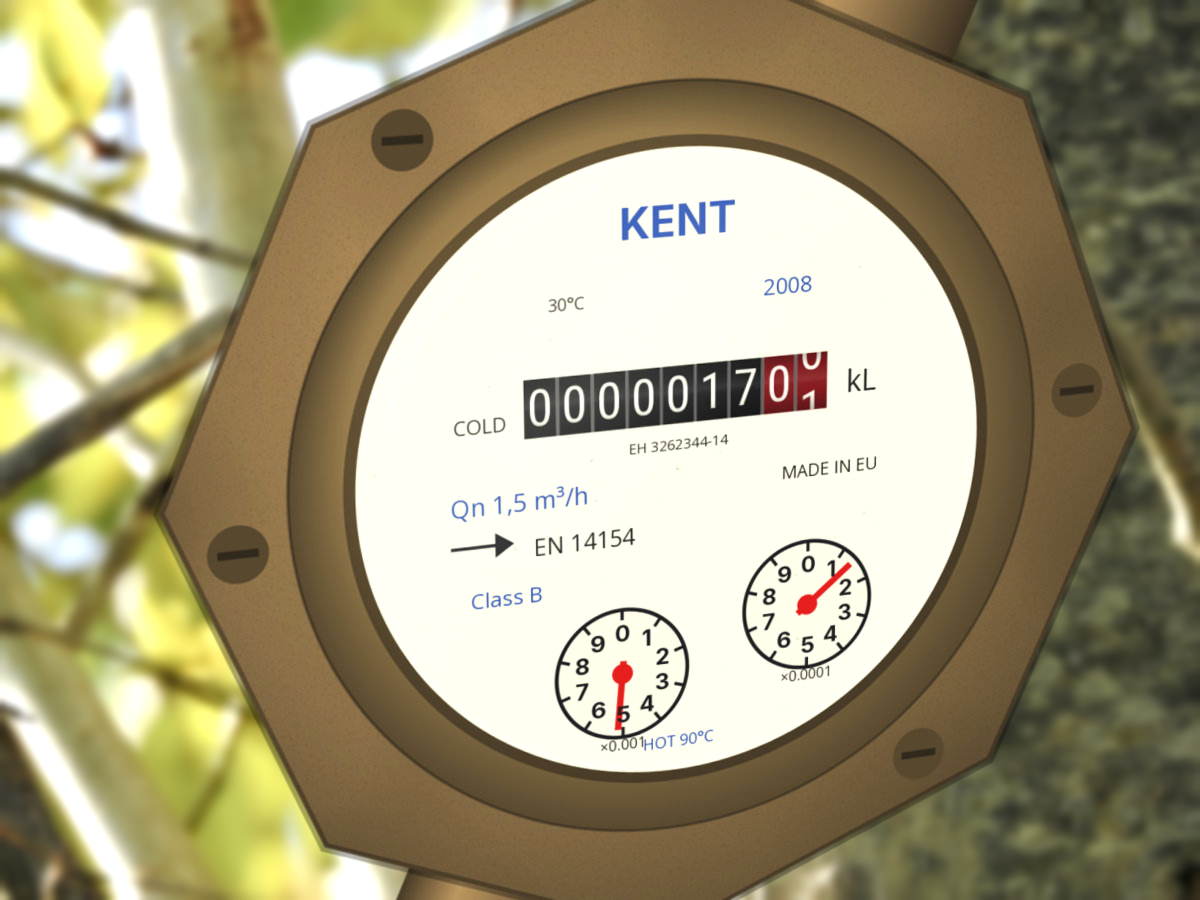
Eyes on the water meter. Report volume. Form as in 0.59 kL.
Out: 17.0051 kL
